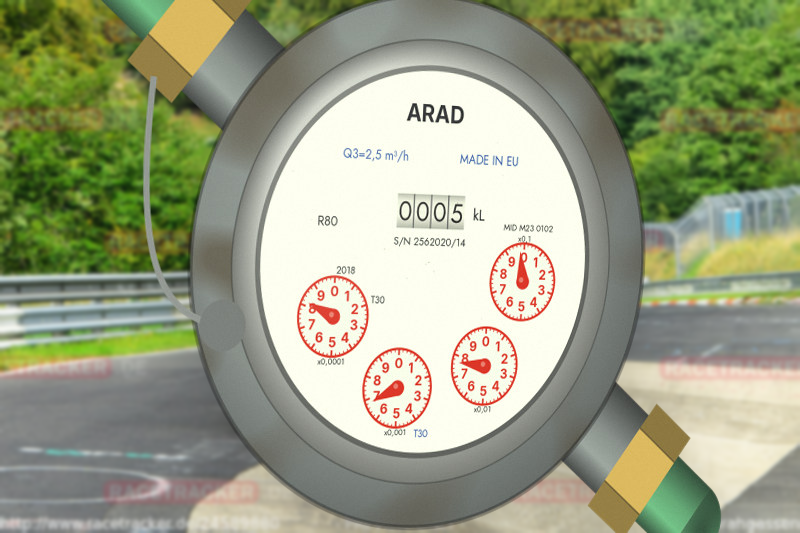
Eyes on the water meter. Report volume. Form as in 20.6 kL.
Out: 4.9768 kL
